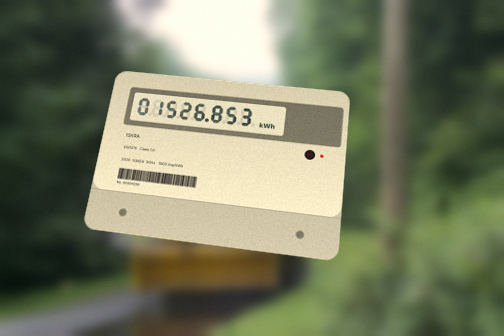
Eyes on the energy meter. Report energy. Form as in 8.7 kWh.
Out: 1526.853 kWh
